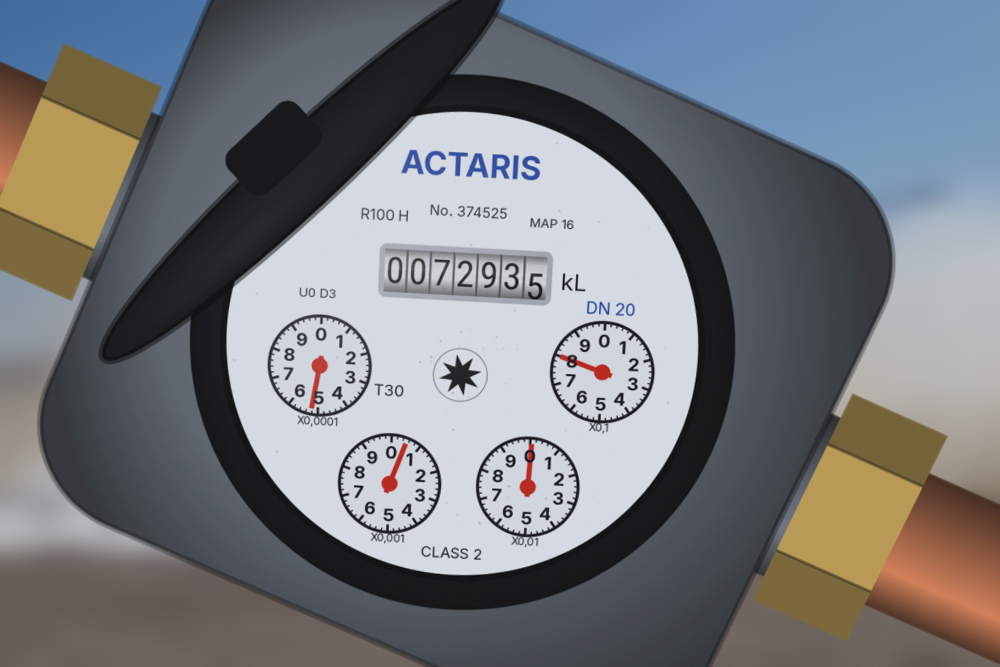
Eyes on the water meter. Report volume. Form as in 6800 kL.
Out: 72934.8005 kL
